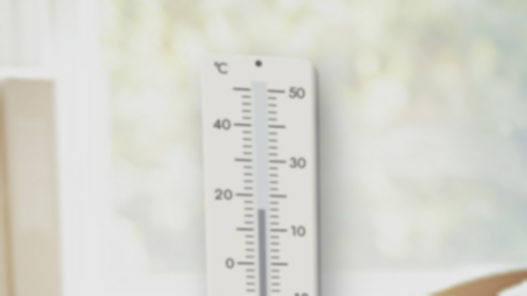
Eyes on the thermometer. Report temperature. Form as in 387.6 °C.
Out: 16 °C
